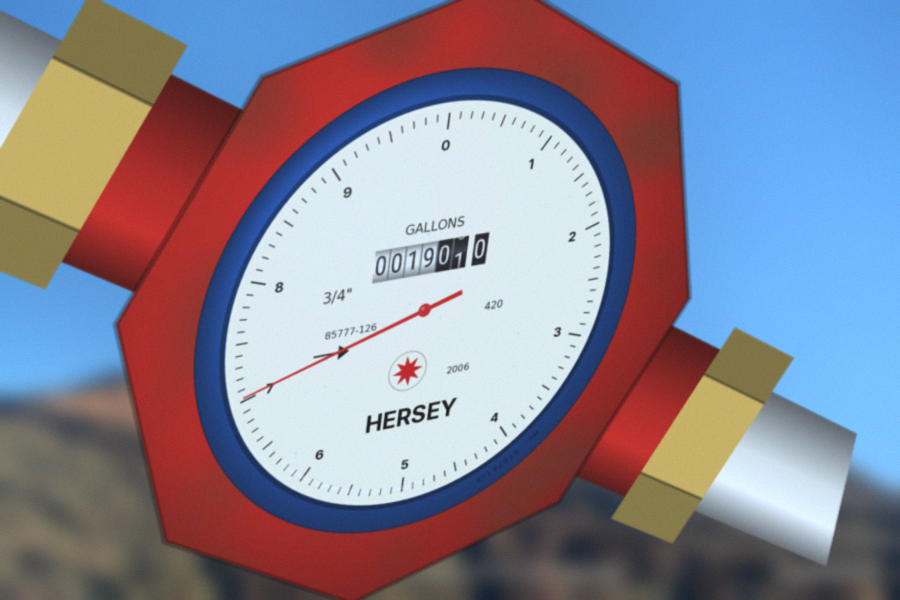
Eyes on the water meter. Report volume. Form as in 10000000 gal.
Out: 19007.0 gal
